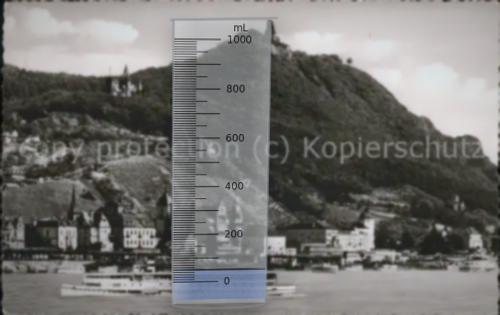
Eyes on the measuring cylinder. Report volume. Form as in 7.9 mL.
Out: 50 mL
